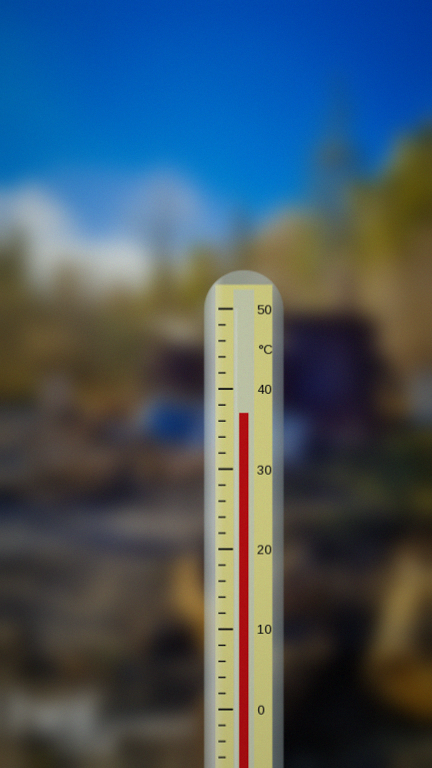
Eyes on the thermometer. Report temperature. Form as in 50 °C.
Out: 37 °C
